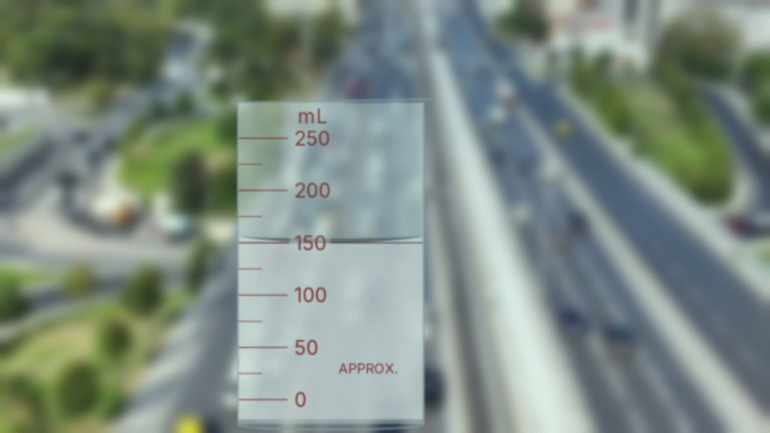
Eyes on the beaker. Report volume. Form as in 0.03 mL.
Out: 150 mL
